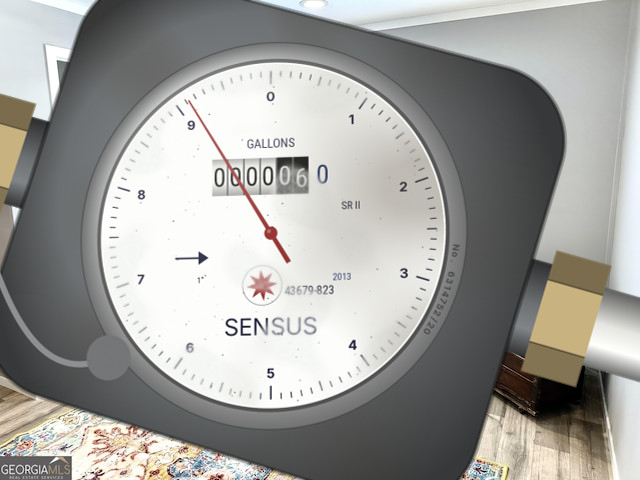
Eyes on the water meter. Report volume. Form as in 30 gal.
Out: 59.1 gal
